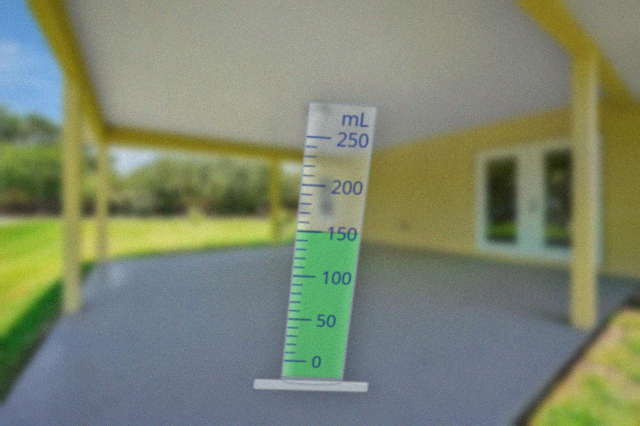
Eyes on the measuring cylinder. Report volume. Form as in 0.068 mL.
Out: 150 mL
